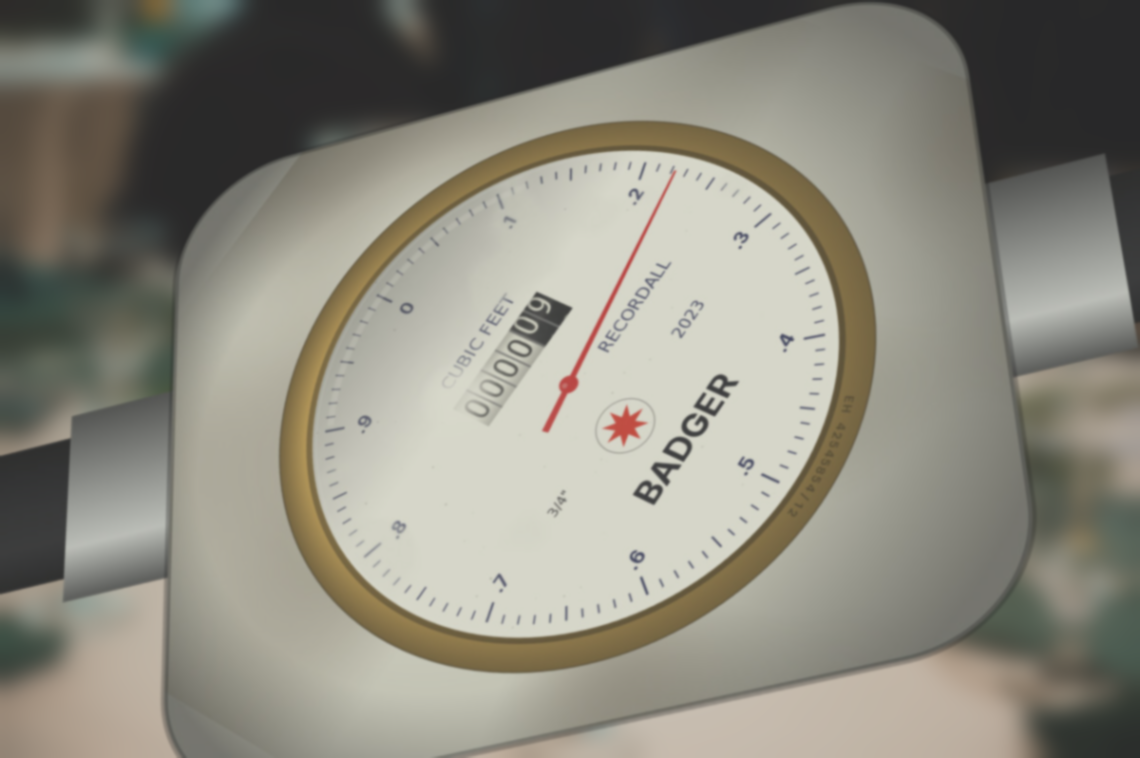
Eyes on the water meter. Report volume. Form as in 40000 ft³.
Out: 9.22 ft³
